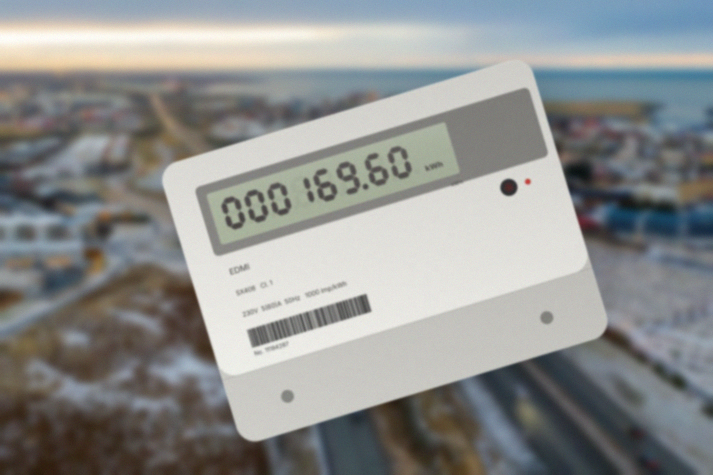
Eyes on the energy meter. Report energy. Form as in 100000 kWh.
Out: 169.60 kWh
